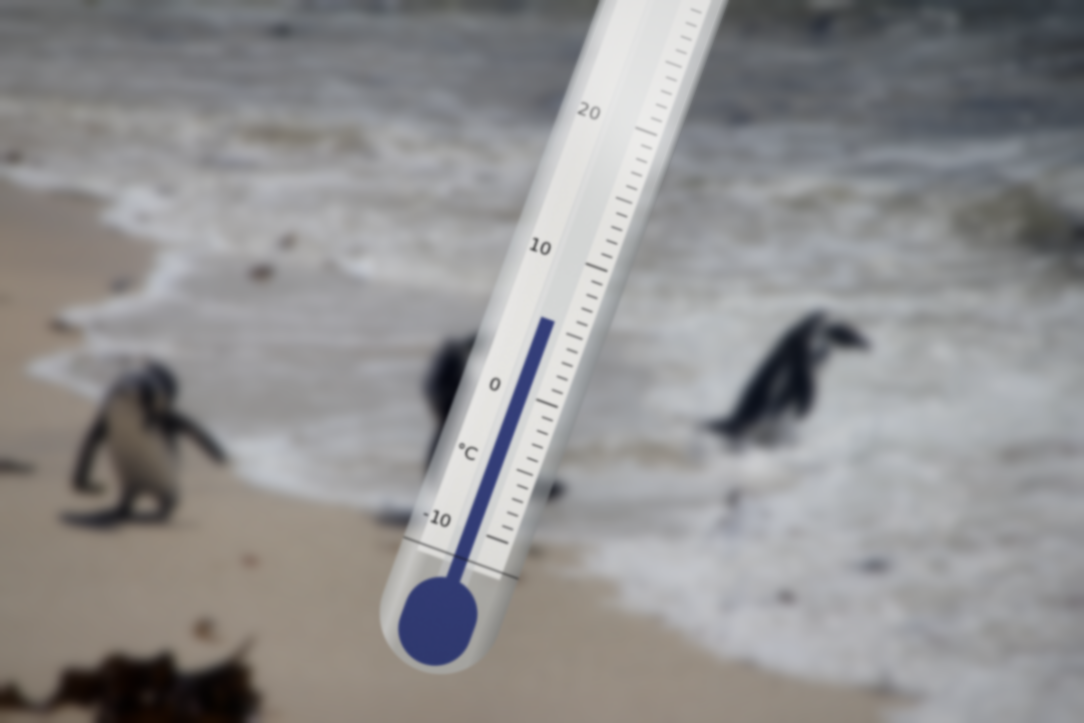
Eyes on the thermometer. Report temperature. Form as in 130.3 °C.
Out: 5.5 °C
